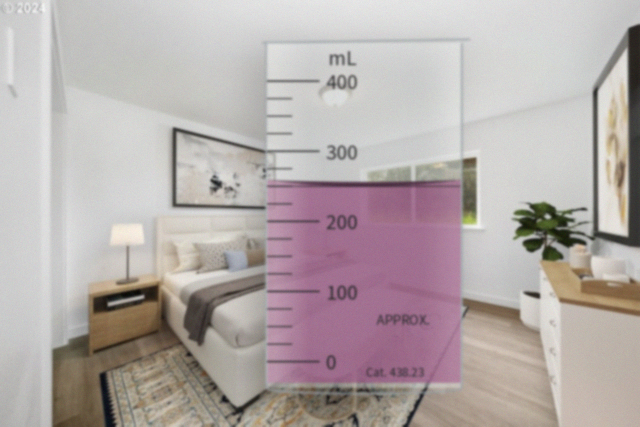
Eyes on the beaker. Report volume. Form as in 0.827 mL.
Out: 250 mL
